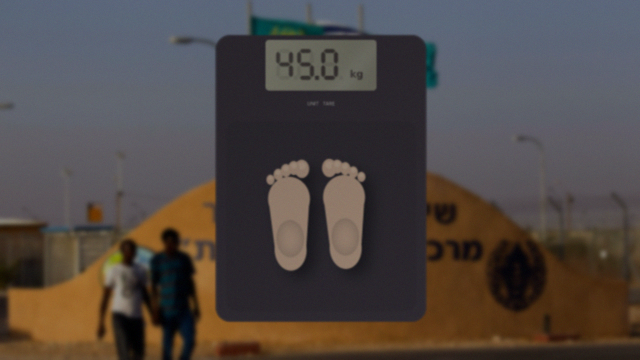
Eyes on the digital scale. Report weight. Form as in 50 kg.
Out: 45.0 kg
